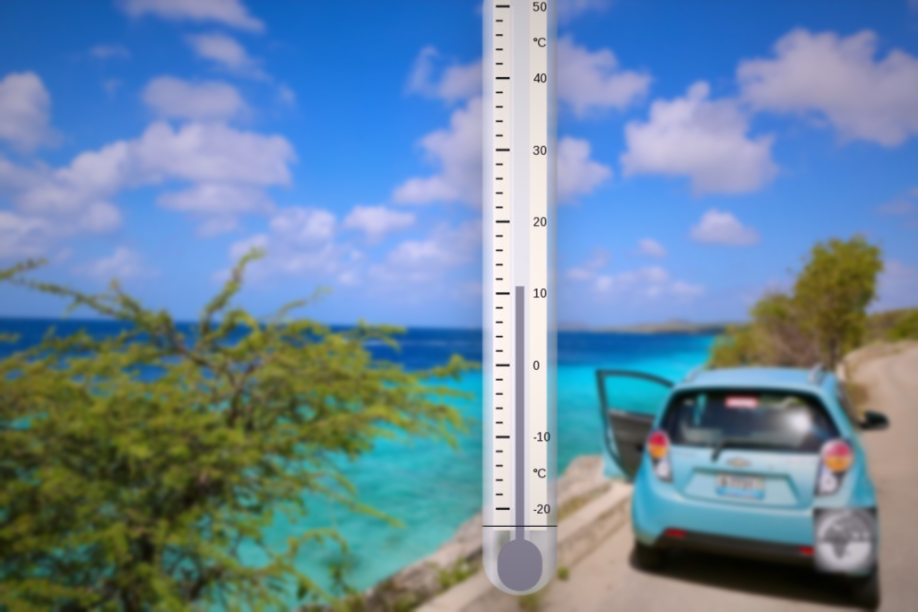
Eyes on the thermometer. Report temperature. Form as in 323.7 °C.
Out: 11 °C
